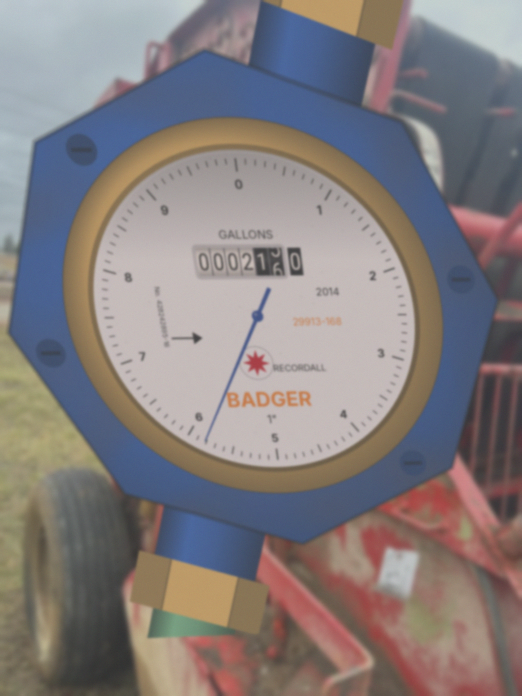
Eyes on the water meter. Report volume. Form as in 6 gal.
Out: 2155.8 gal
